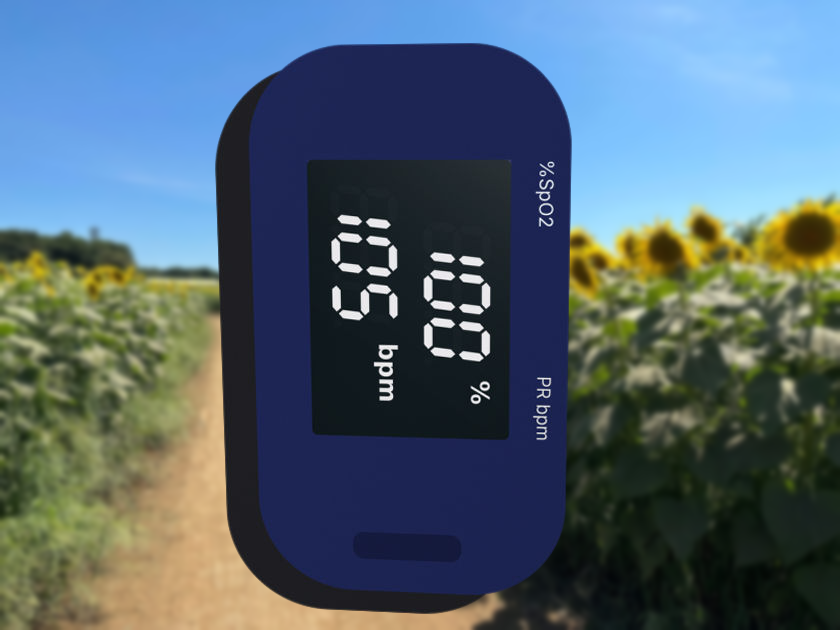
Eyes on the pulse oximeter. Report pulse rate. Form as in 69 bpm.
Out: 105 bpm
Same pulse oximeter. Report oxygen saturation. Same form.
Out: 100 %
